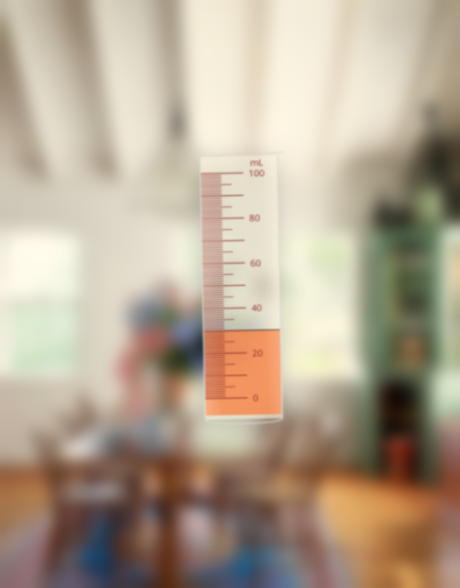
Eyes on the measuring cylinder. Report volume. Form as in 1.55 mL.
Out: 30 mL
